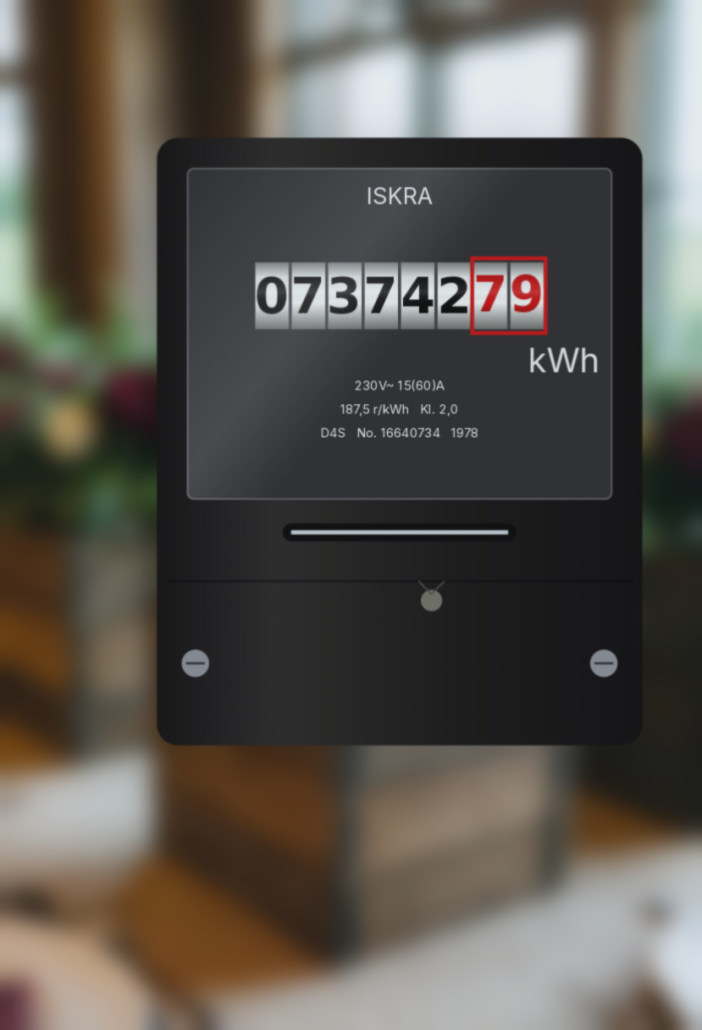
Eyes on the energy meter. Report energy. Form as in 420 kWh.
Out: 73742.79 kWh
